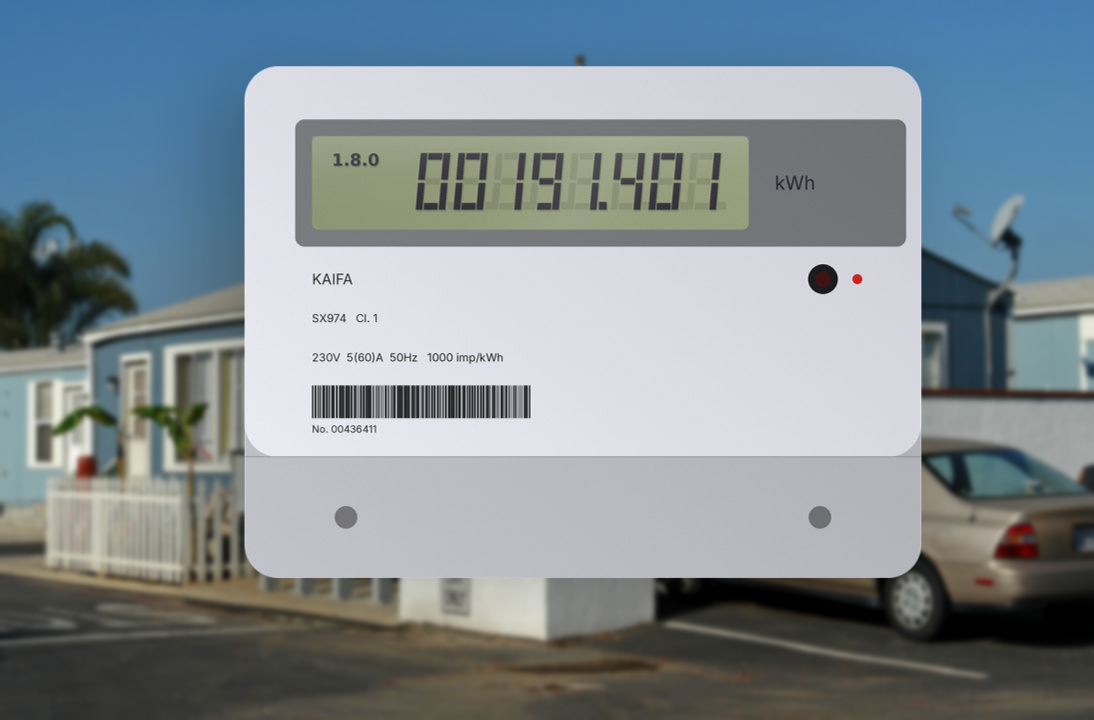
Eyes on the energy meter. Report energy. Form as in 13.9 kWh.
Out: 191.401 kWh
